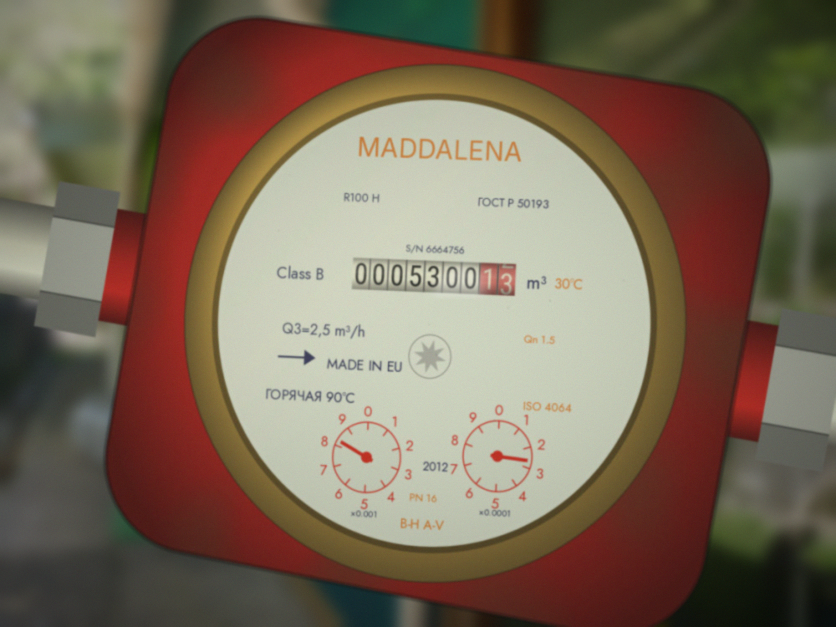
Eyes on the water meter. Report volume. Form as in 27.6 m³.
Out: 5300.1282 m³
